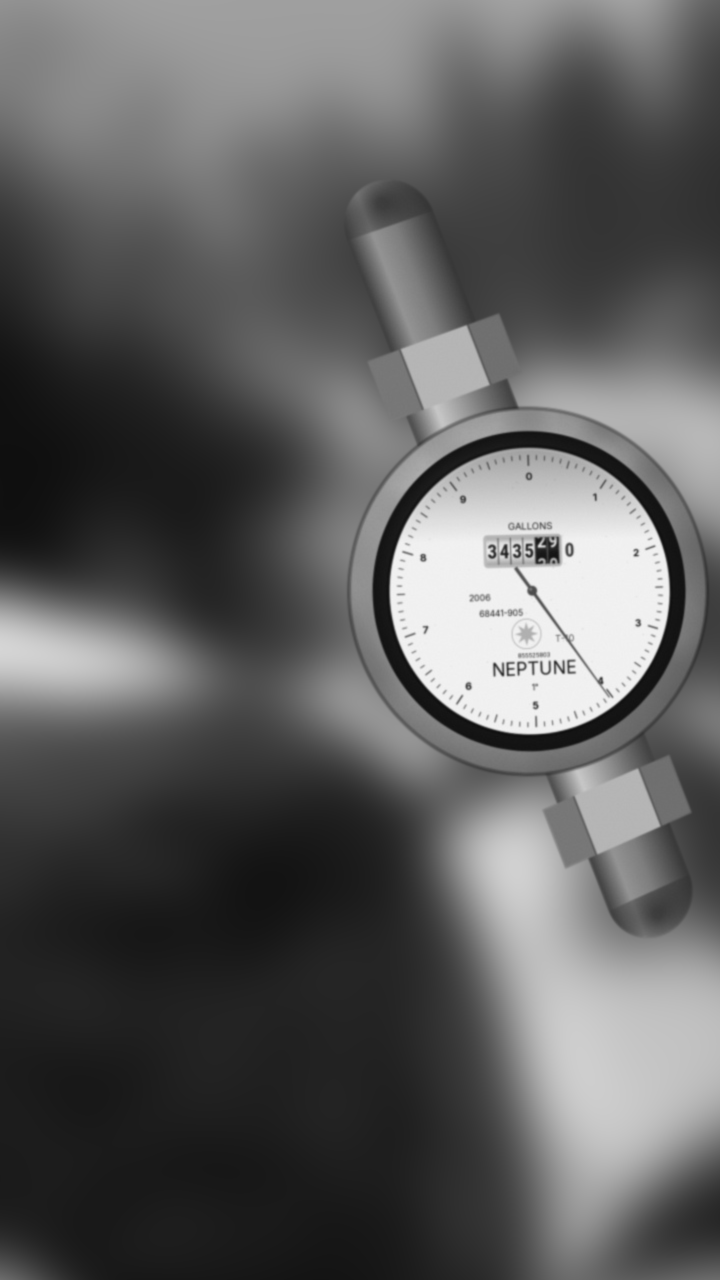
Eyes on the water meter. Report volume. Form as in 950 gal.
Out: 3435294.0 gal
